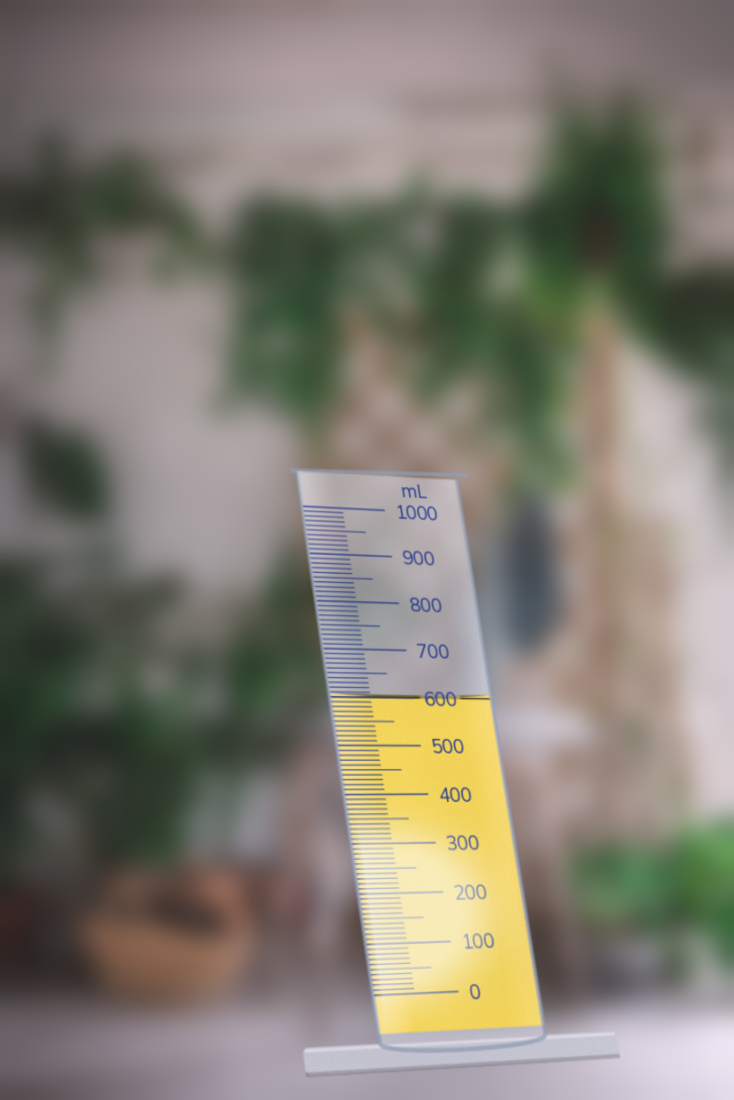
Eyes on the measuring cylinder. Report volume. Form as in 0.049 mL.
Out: 600 mL
